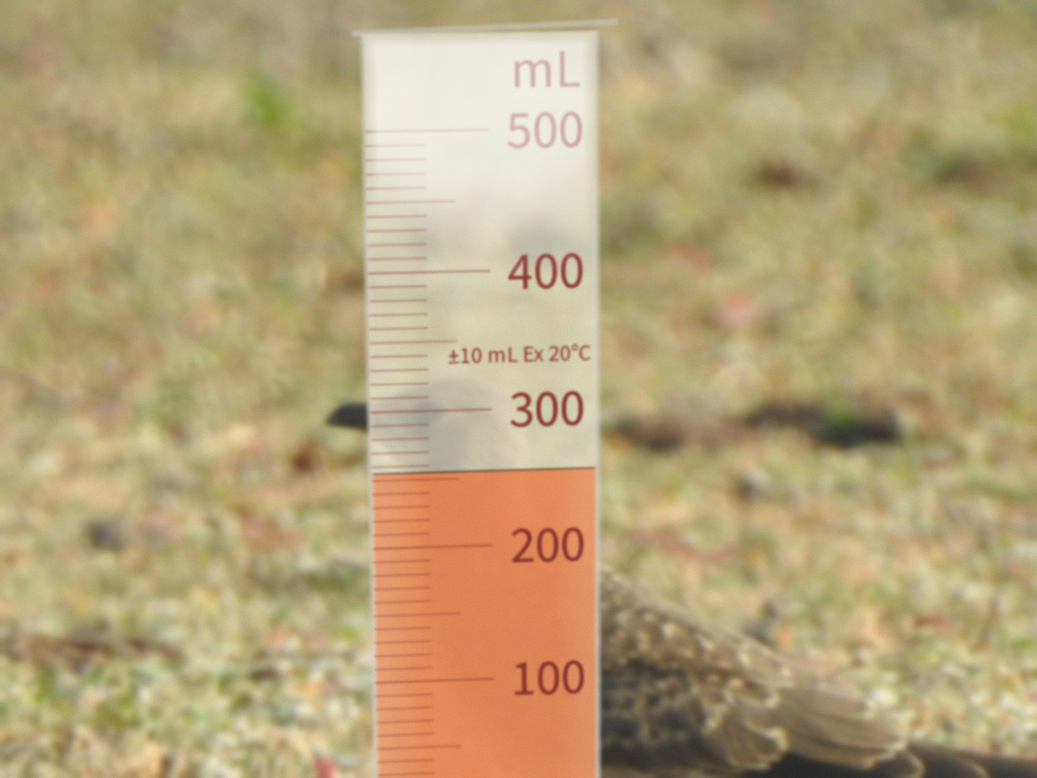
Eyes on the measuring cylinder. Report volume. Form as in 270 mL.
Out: 255 mL
